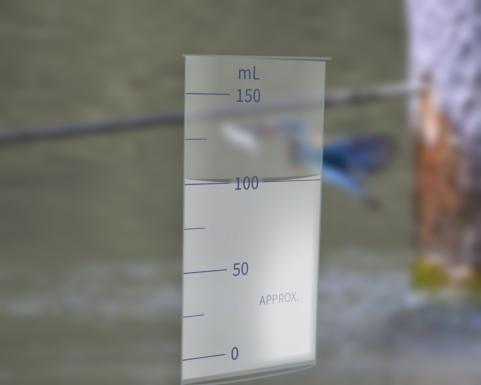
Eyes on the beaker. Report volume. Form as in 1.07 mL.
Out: 100 mL
